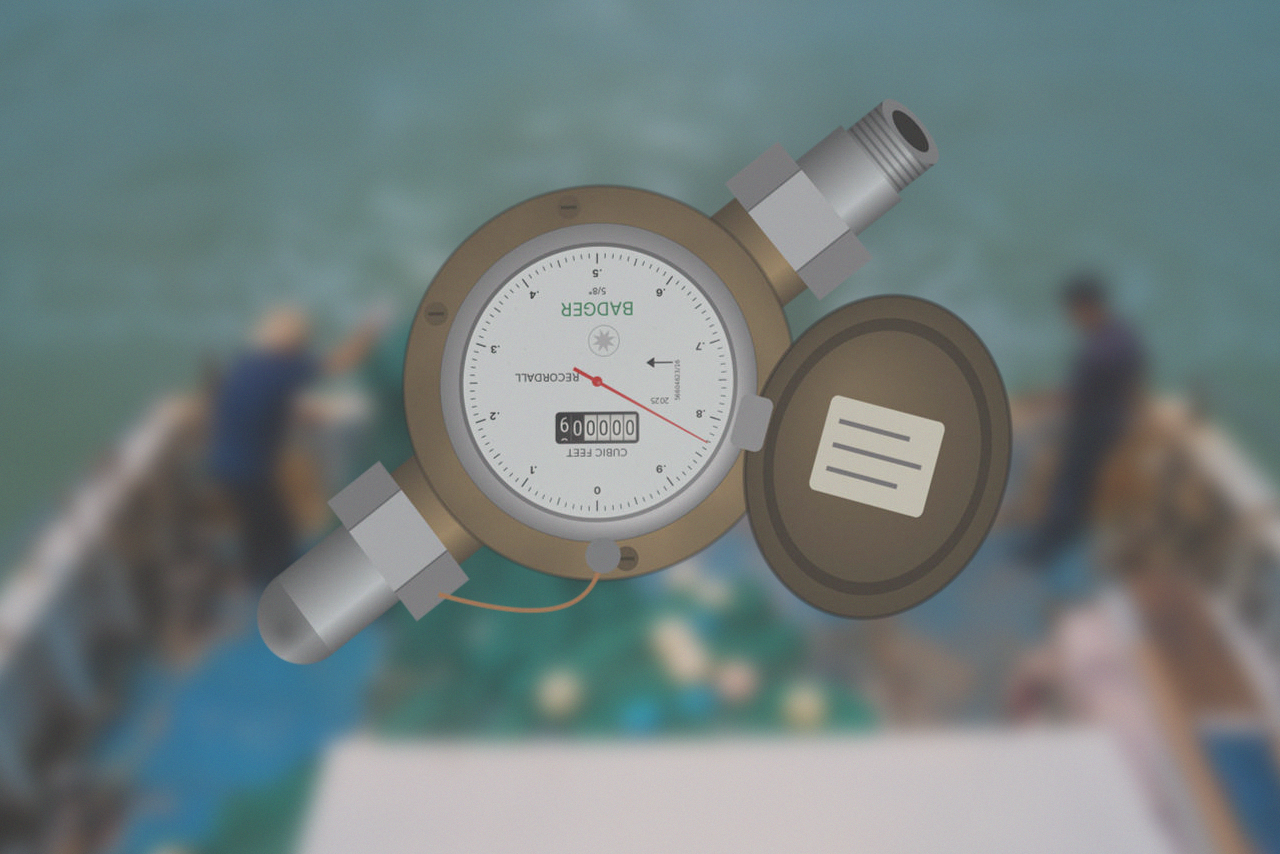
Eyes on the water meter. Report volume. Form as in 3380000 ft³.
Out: 8.83 ft³
